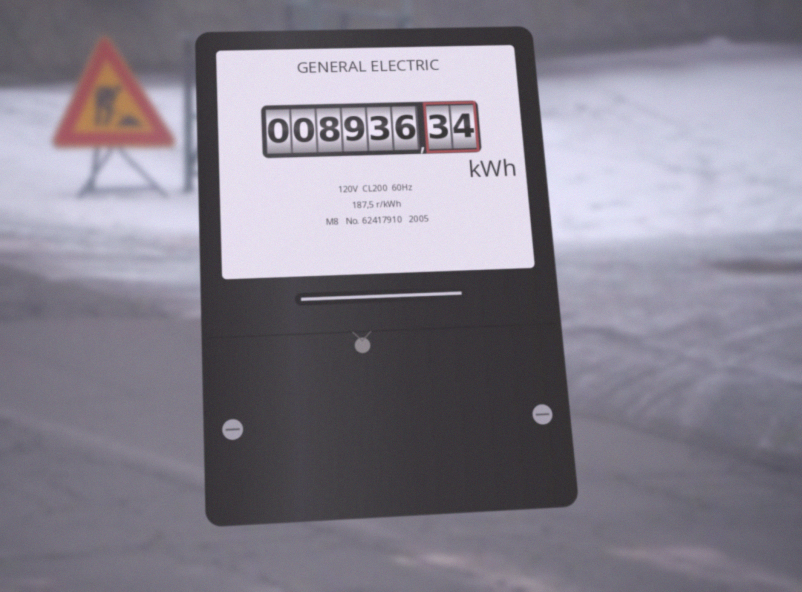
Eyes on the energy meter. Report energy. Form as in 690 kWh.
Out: 8936.34 kWh
